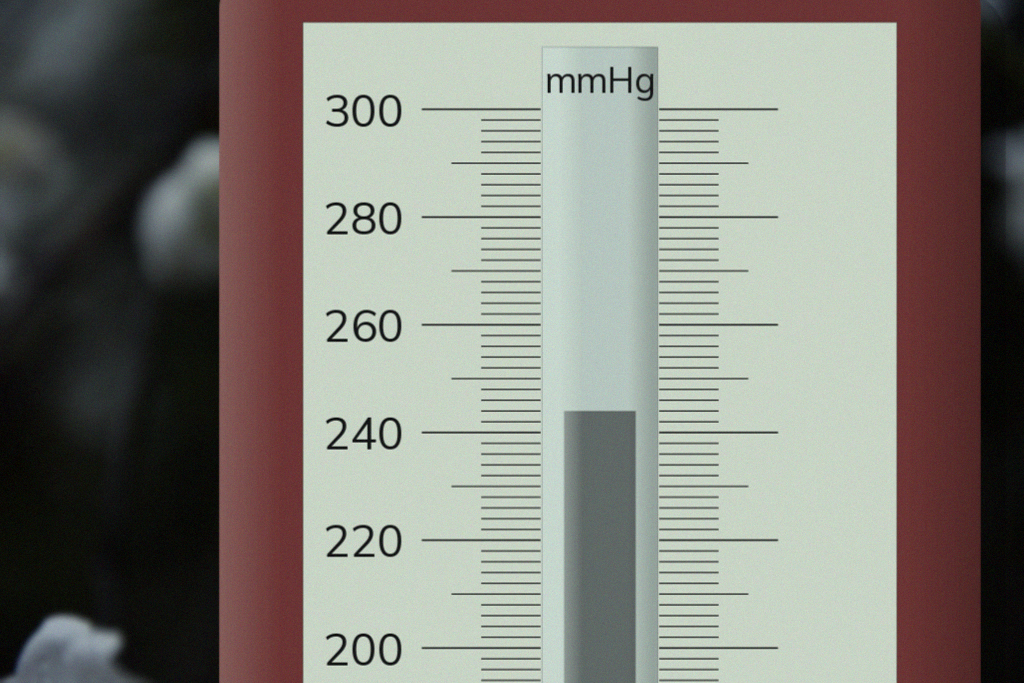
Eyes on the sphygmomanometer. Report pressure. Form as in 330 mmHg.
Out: 244 mmHg
